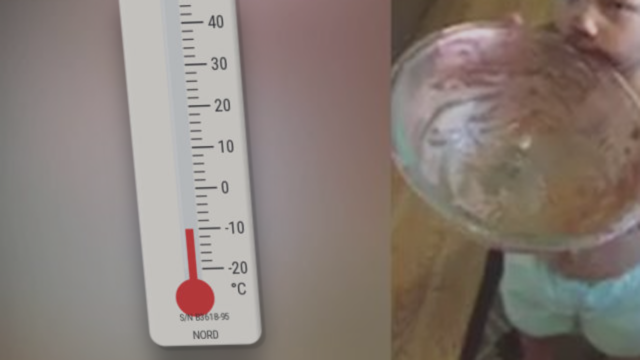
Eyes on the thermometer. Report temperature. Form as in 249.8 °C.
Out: -10 °C
